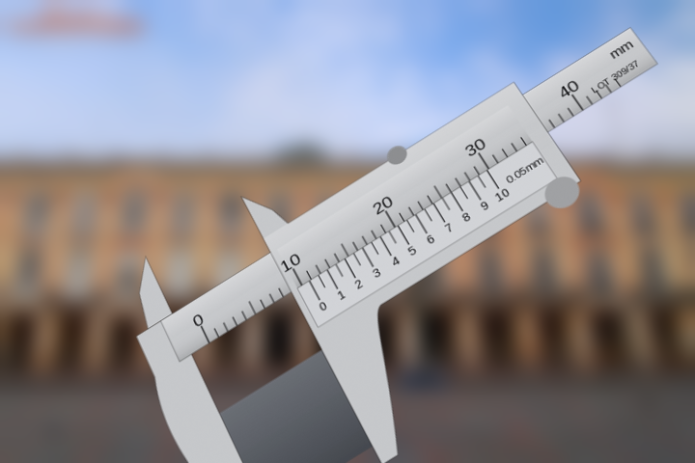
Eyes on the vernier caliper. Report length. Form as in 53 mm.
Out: 10.8 mm
